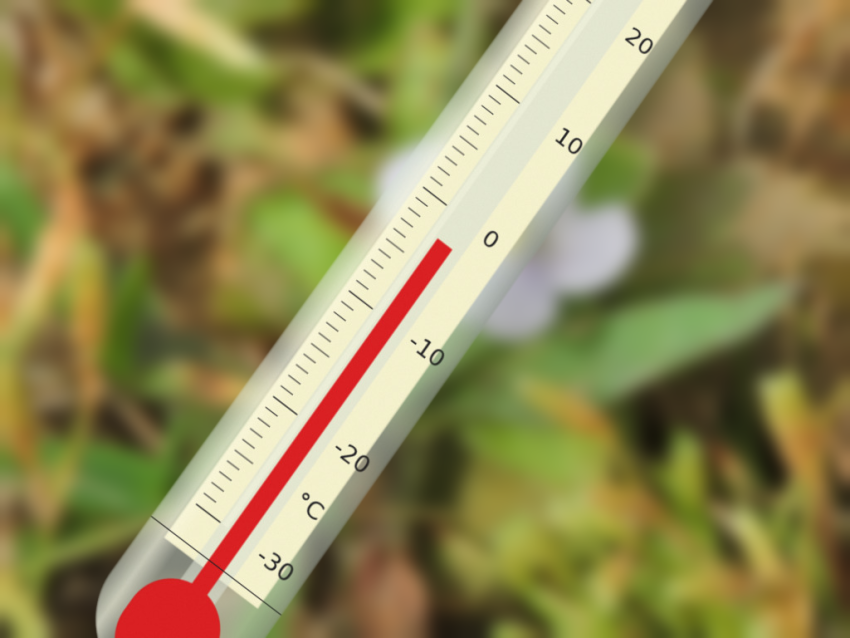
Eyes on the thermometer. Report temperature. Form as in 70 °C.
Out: -2.5 °C
